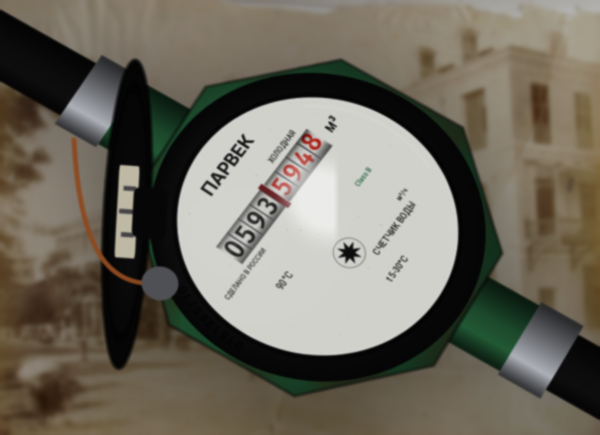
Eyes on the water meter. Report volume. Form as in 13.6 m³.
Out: 593.5948 m³
